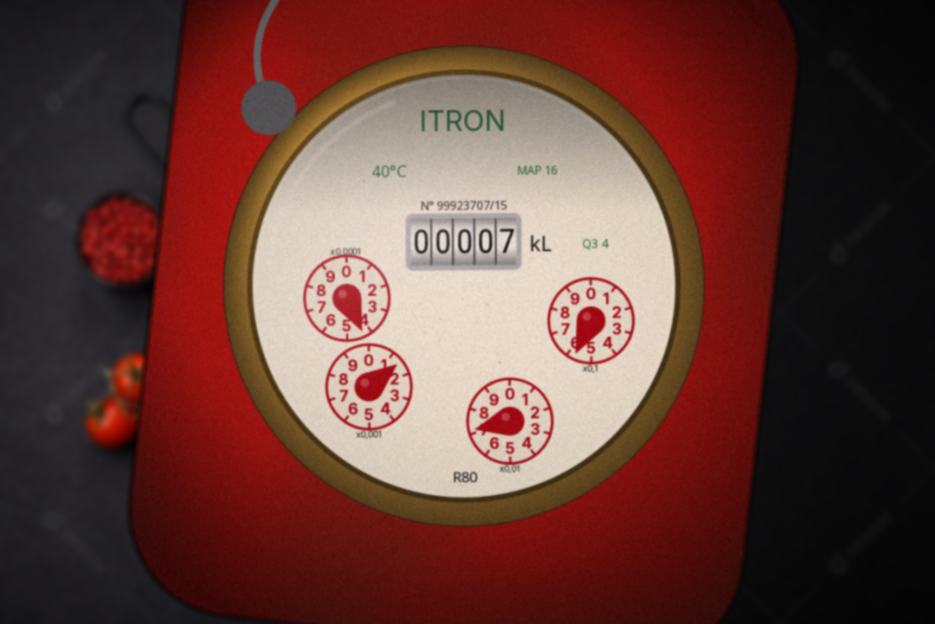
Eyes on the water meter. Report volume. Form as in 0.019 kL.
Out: 7.5714 kL
